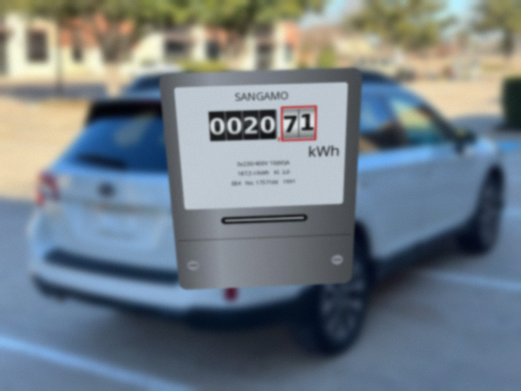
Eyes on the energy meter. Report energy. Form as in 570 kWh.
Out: 20.71 kWh
